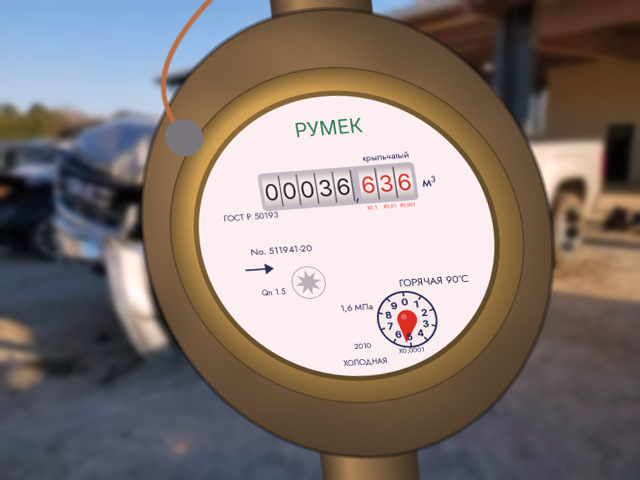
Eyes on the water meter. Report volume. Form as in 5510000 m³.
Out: 36.6365 m³
